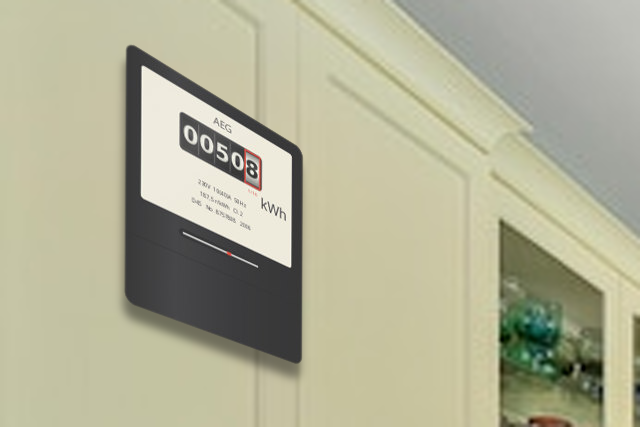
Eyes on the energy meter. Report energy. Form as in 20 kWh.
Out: 50.8 kWh
